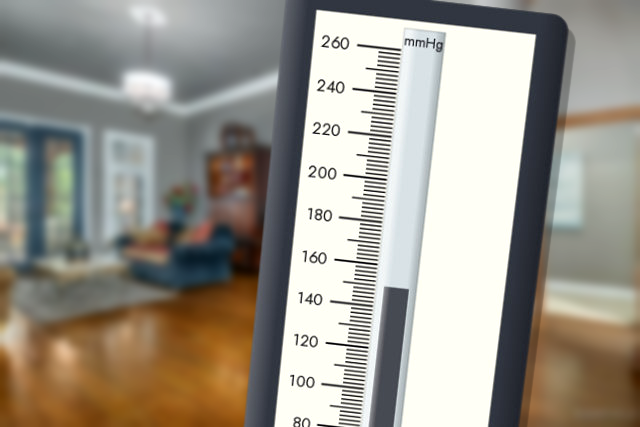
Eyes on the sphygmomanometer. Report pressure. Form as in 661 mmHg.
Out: 150 mmHg
